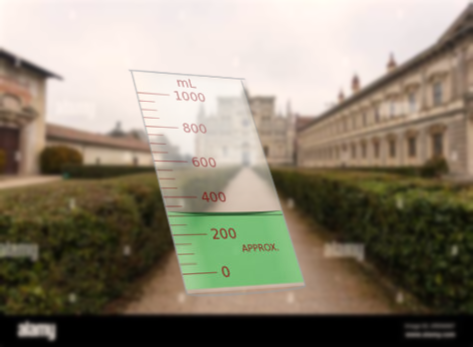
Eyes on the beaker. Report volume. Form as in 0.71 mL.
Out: 300 mL
